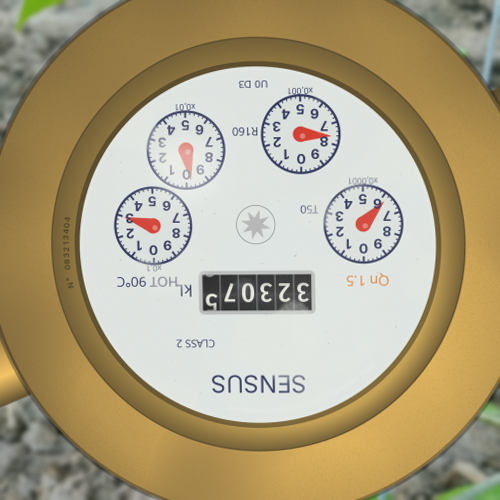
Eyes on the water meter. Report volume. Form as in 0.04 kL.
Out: 323075.2976 kL
